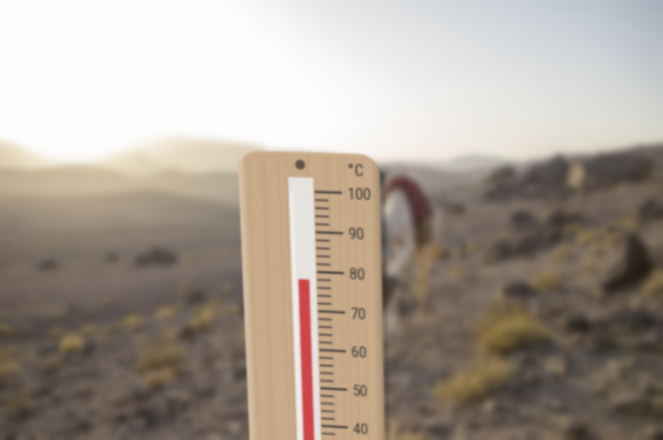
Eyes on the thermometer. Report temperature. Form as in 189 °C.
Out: 78 °C
